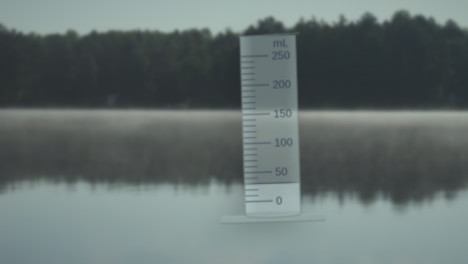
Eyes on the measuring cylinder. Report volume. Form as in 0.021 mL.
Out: 30 mL
